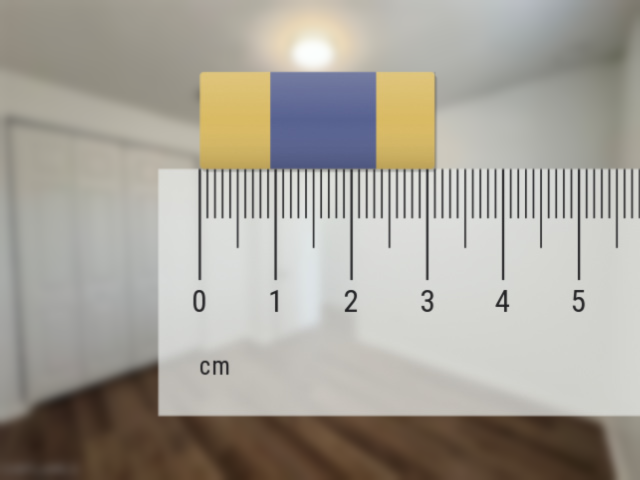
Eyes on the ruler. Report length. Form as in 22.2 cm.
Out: 3.1 cm
